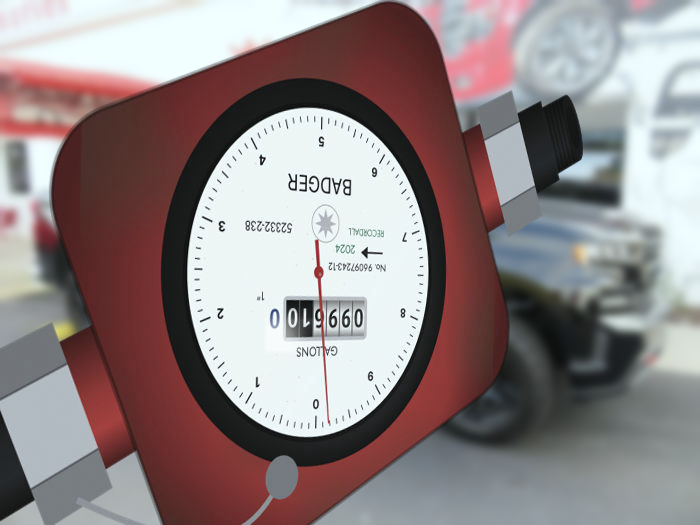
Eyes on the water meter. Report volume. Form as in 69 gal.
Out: 996099.8 gal
